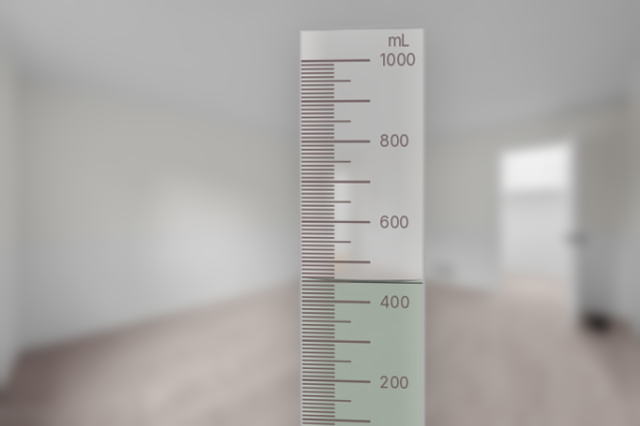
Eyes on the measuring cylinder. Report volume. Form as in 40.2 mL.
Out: 450 mL
